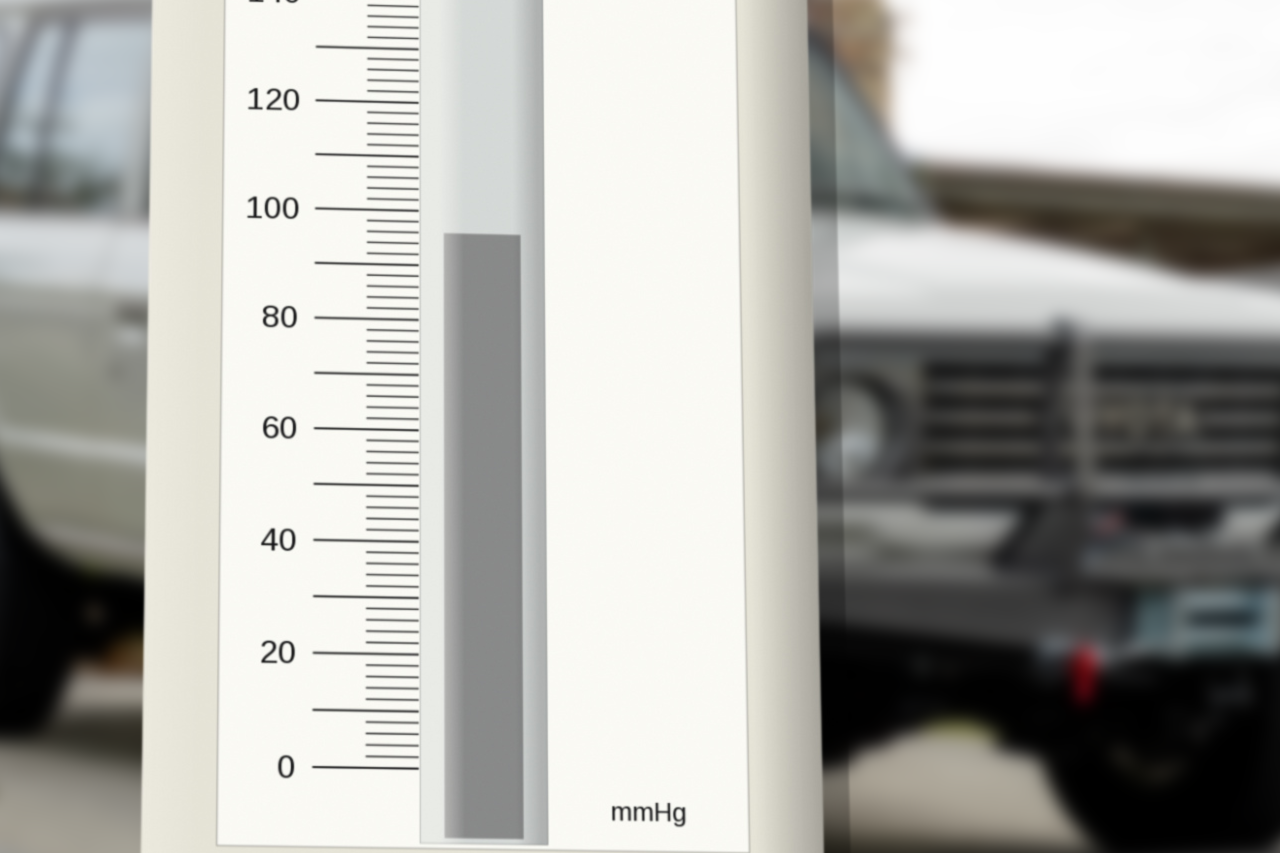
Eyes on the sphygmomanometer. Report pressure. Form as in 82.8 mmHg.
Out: 96 mmHg
